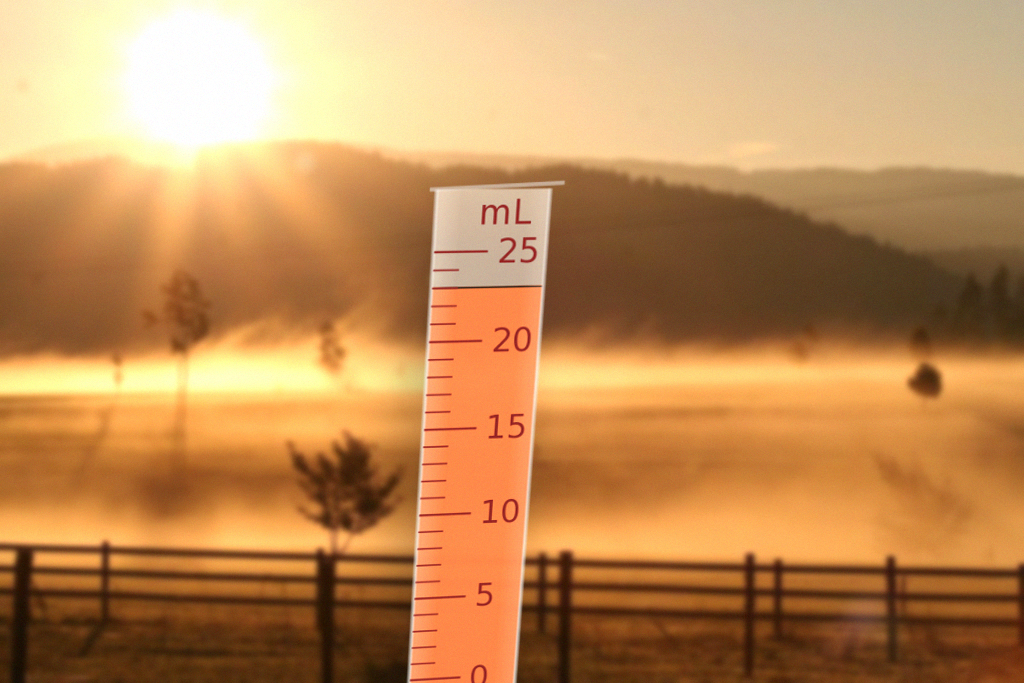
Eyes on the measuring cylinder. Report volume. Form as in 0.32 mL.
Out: 23 mL
